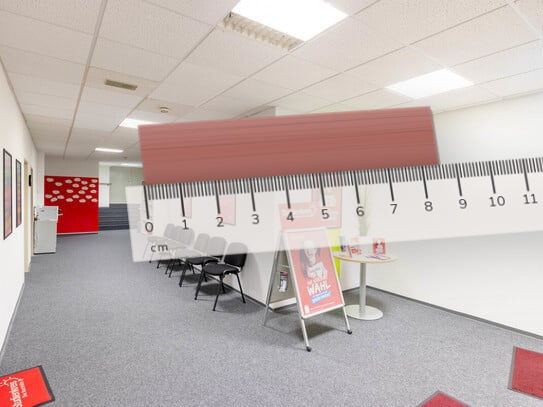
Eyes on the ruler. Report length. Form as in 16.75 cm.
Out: 8.5 cm
